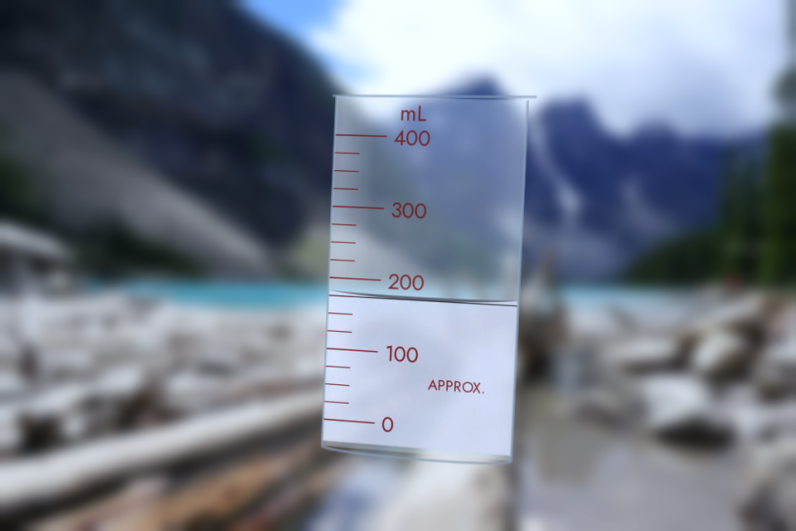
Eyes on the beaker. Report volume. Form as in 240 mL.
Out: 175 mL
